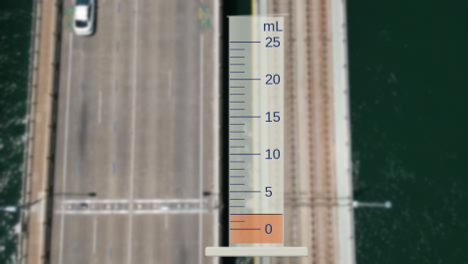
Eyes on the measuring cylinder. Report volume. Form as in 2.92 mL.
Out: 2 mL
